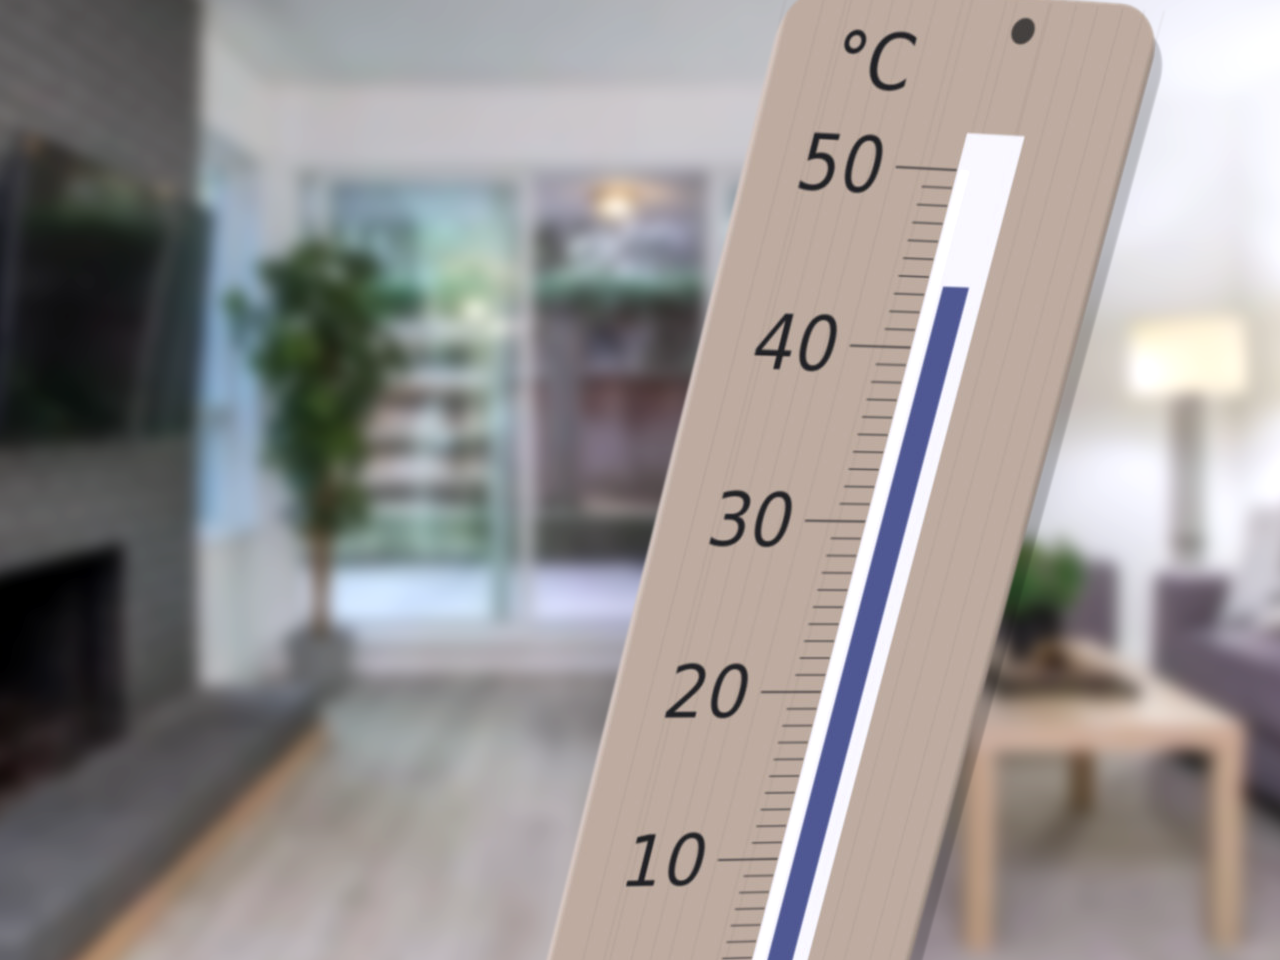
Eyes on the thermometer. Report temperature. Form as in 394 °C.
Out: 43.5 °C
